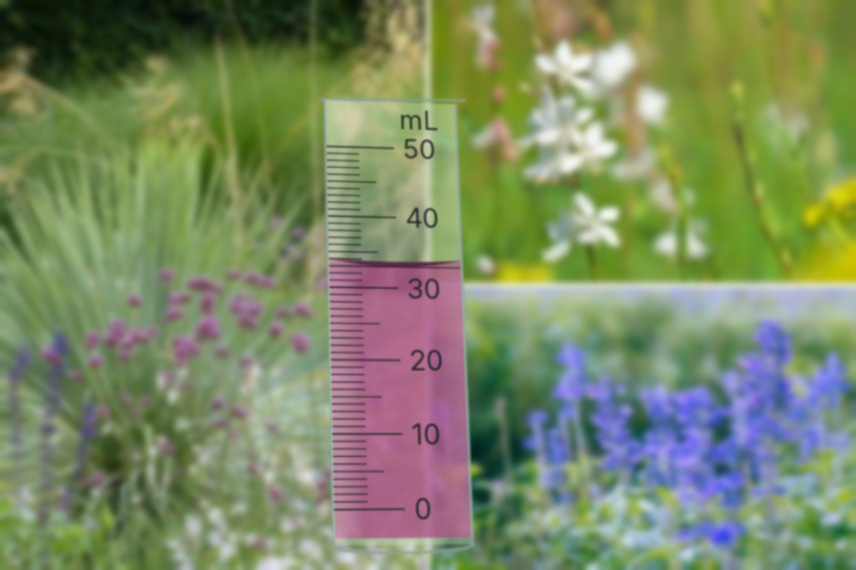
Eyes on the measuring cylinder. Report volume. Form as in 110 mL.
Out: 33 mL
